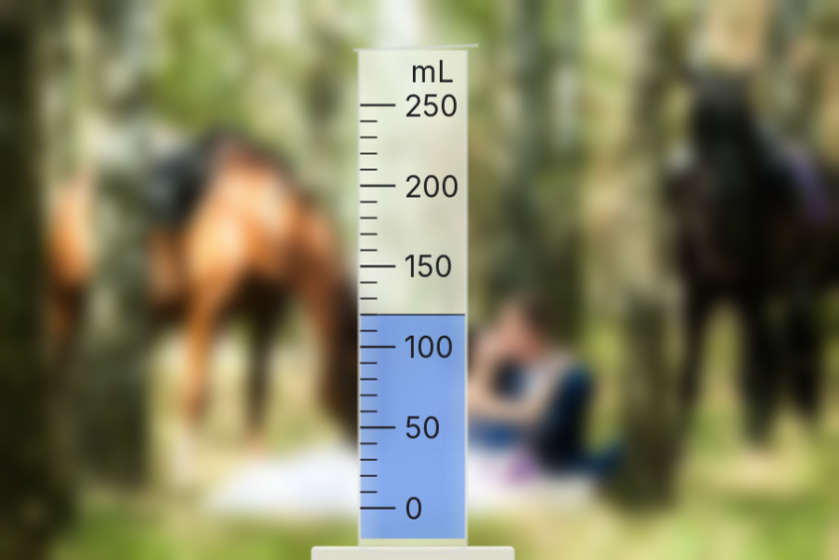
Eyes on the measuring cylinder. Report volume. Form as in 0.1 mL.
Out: 120 mL
